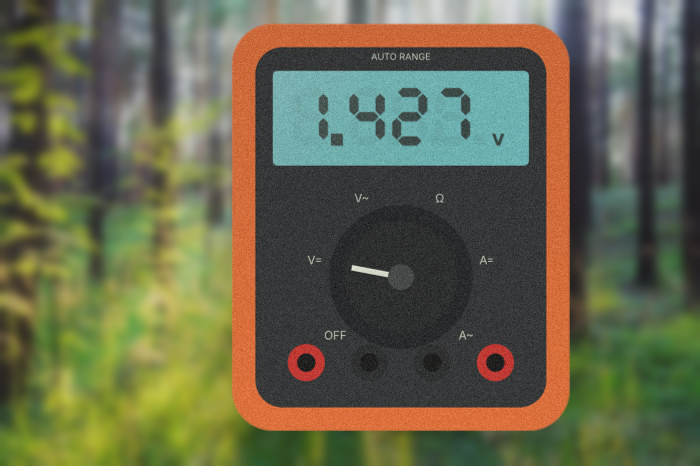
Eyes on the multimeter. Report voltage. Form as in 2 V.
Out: 1.427 V
